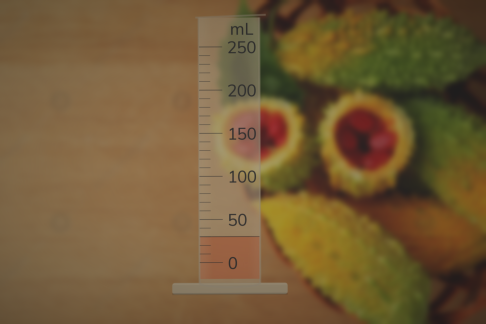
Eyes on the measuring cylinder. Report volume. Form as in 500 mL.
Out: 30 mL
